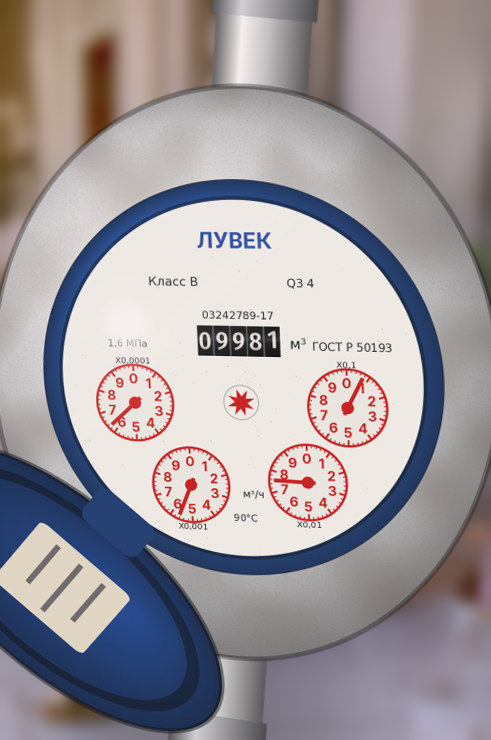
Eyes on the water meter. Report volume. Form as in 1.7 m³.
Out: 9981.0756 m³
